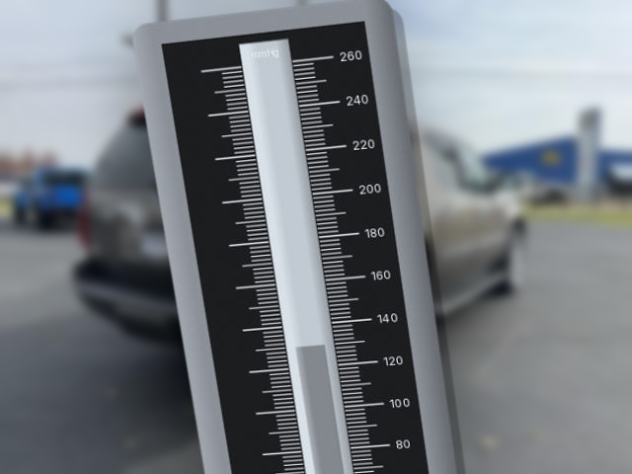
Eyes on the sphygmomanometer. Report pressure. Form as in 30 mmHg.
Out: 130 mmHg
